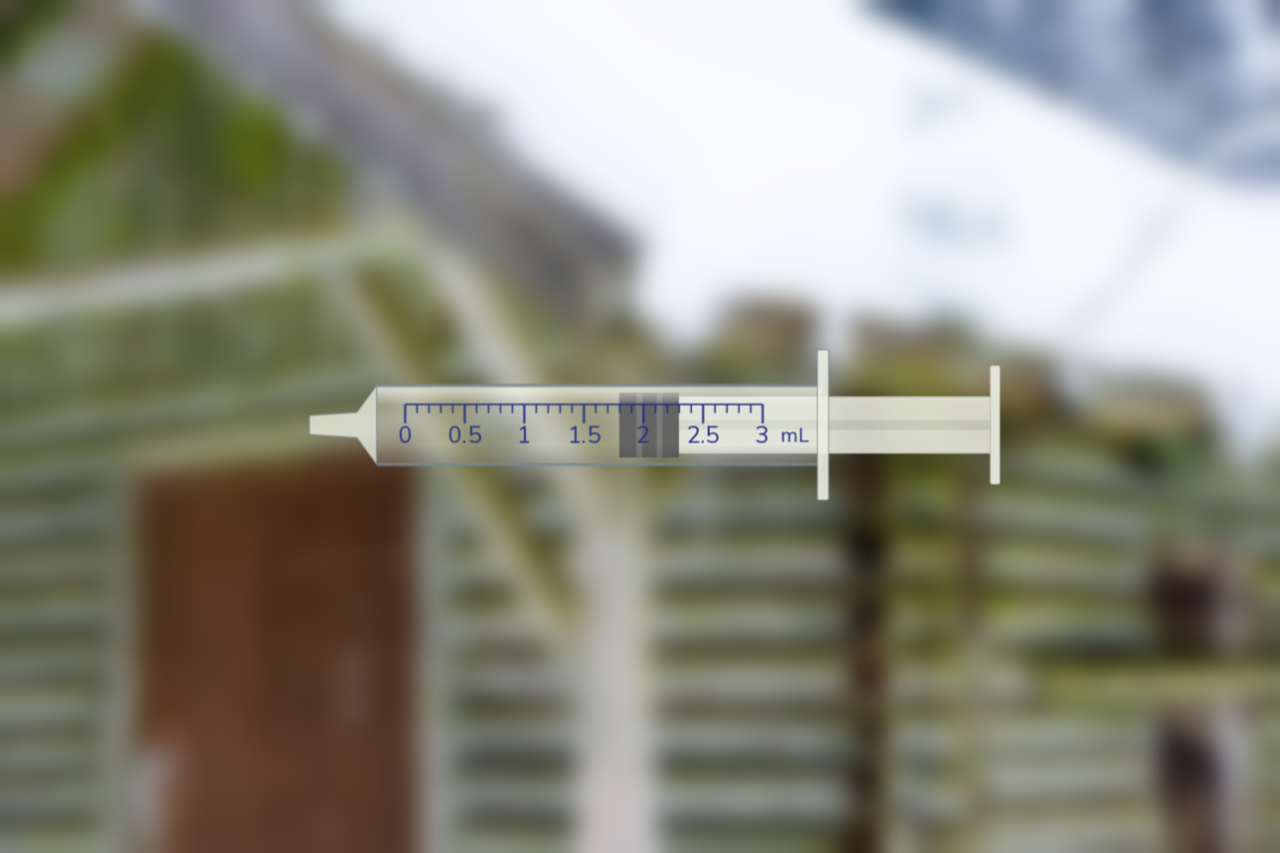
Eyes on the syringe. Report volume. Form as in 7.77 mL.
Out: 1.8 mL
